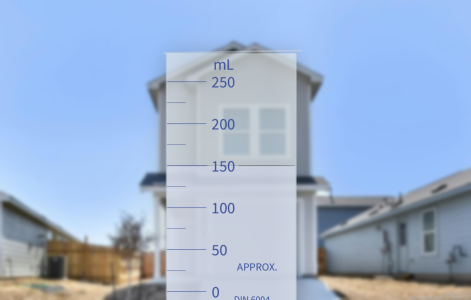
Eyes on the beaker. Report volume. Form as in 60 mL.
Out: 150 mL
